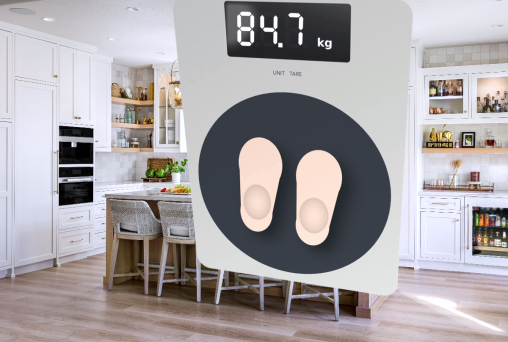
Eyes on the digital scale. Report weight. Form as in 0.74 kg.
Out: 84.7 kg
